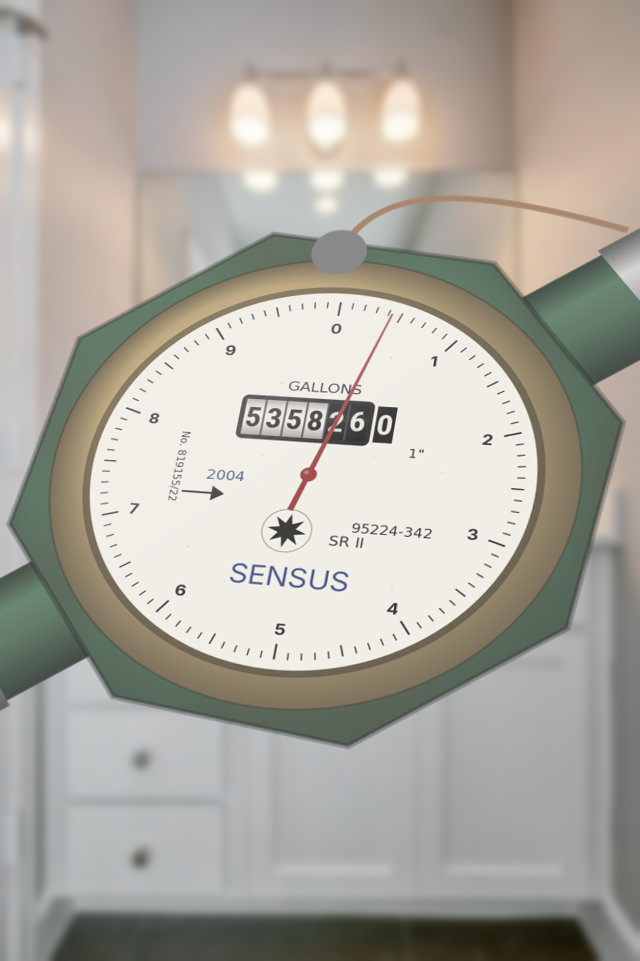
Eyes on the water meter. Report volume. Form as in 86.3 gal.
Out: 5358260.4 gal
